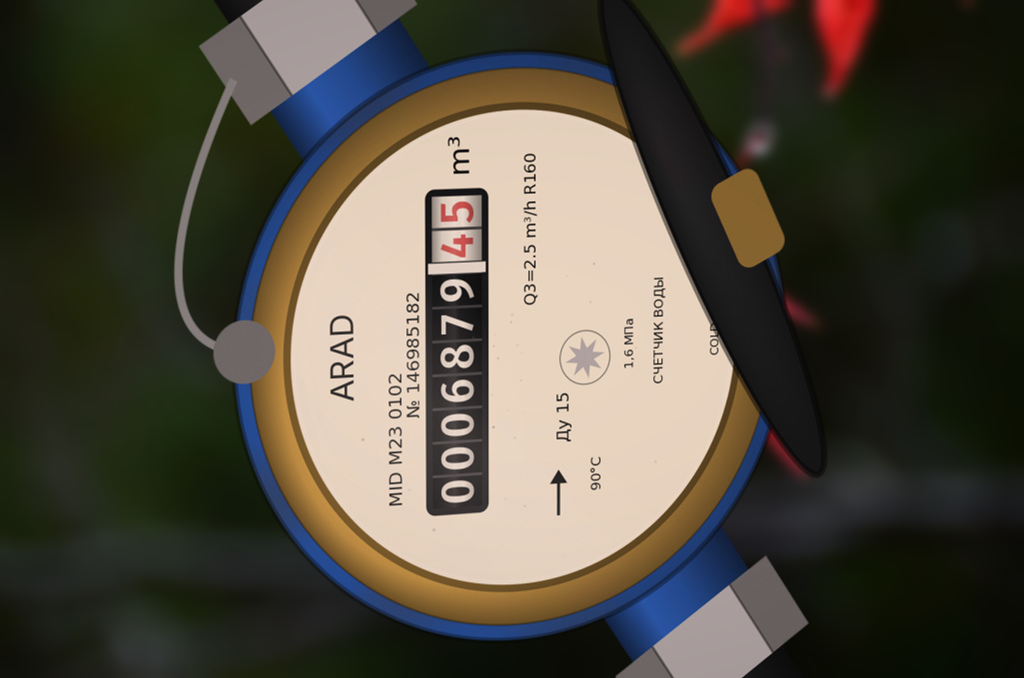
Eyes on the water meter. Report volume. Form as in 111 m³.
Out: 6879.45 m³
